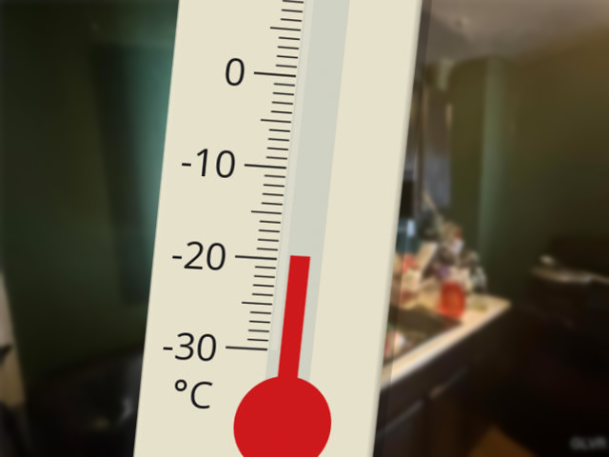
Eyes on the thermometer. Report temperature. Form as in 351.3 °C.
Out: -19.5 °C
